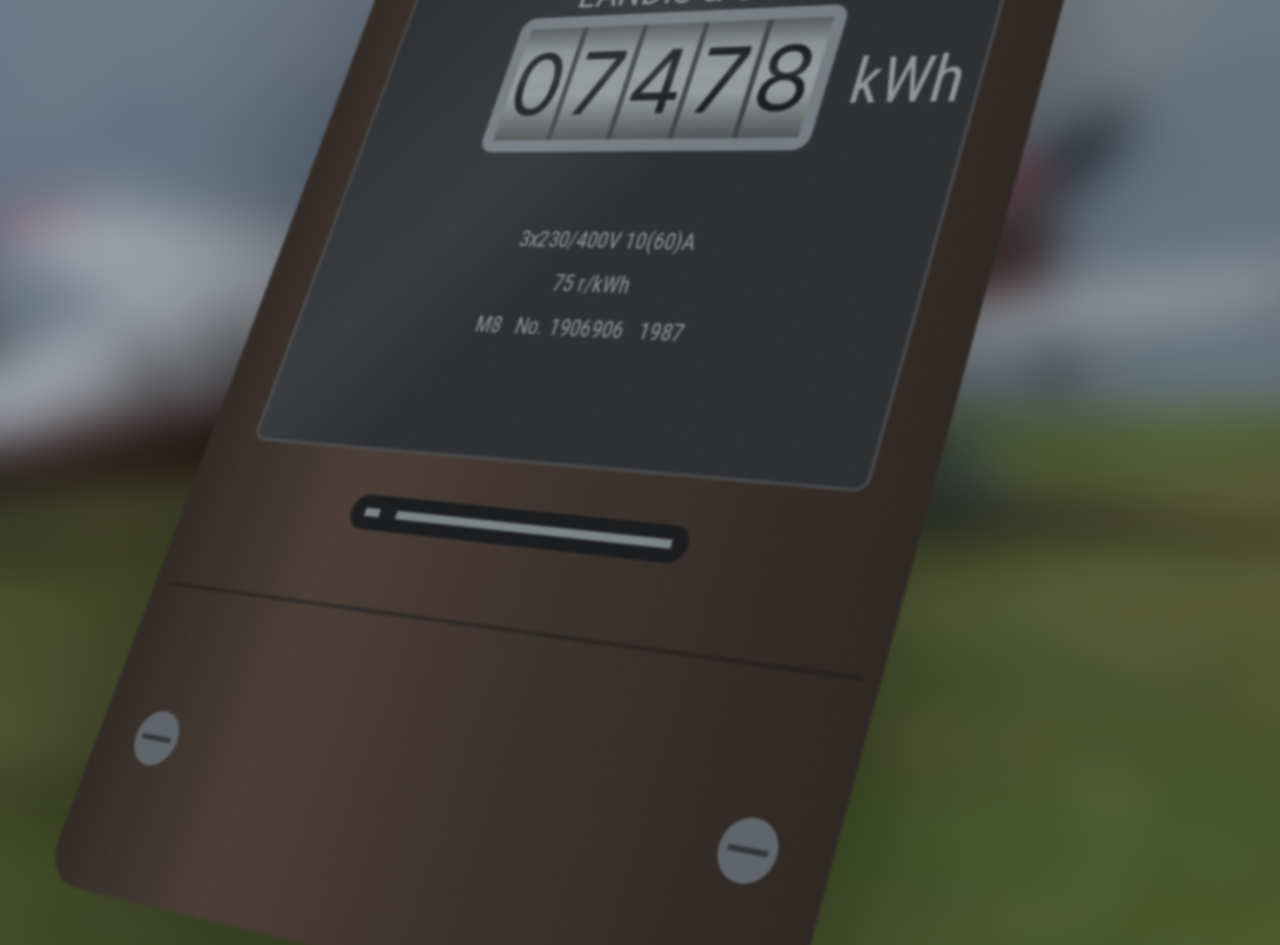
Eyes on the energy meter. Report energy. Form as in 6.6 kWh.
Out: 7478 kWh
